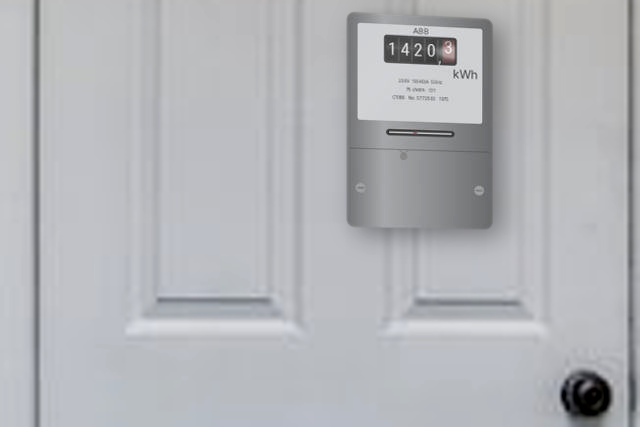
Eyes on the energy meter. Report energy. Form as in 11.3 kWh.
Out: 1420.3 kWh
